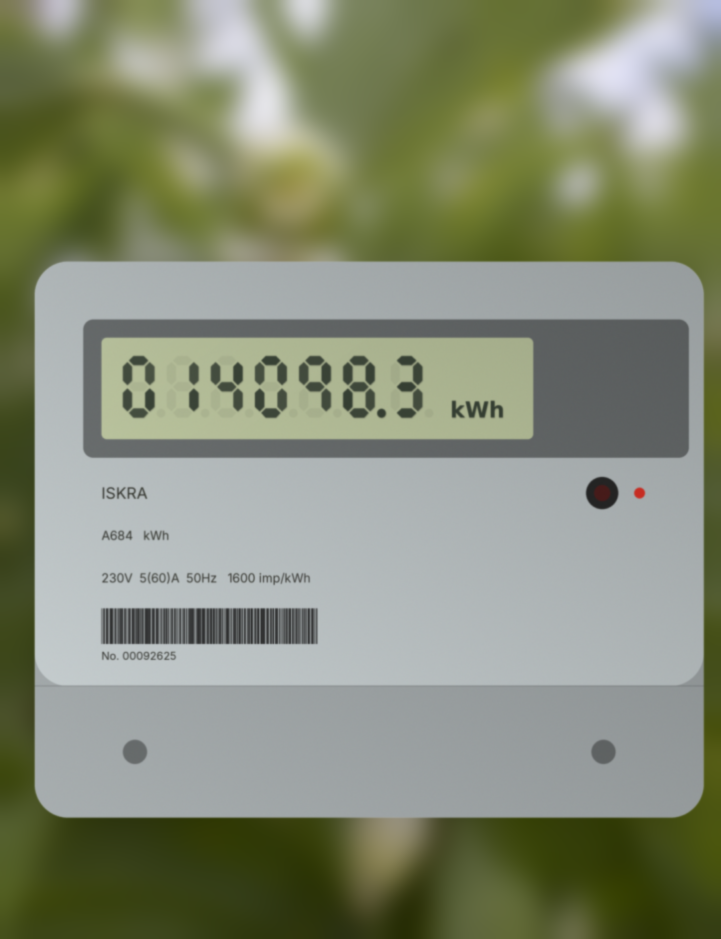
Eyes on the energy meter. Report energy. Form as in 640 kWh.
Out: 14098.3 kWh
